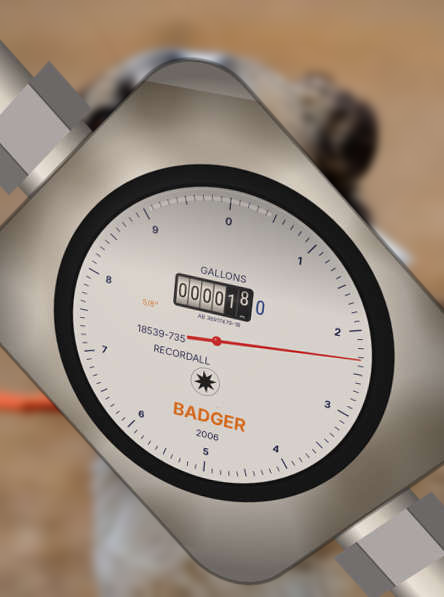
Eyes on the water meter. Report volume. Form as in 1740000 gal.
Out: 182.3 gal
